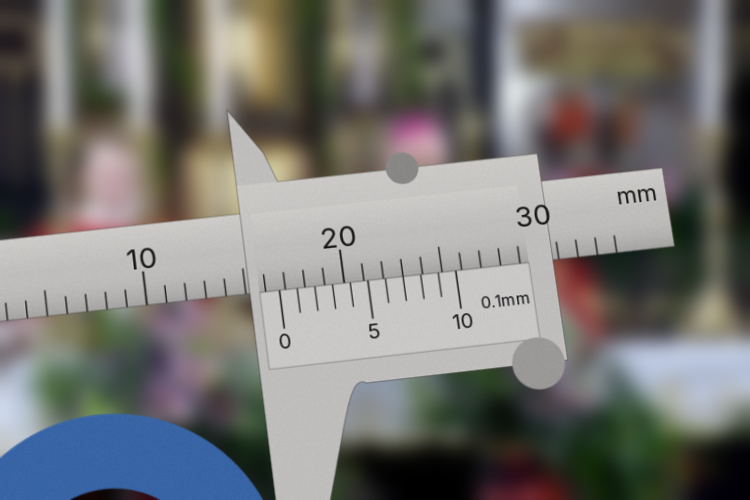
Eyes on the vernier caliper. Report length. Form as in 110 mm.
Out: 16.7 mm
